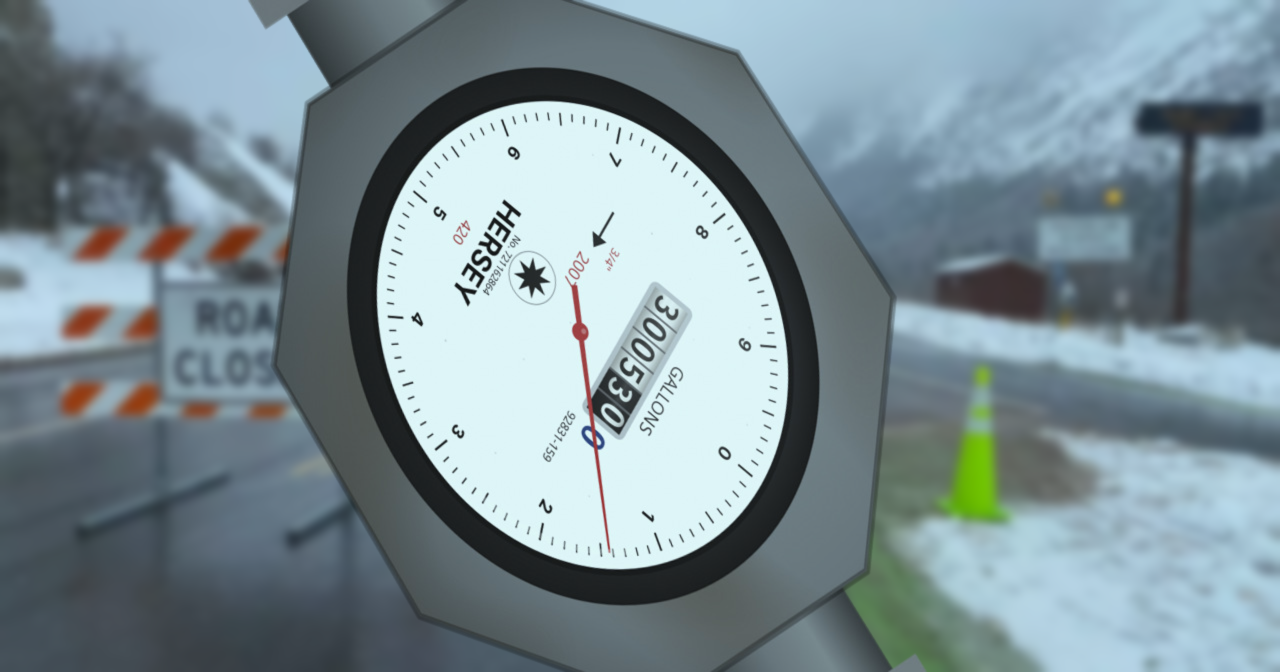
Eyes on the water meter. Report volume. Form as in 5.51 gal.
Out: 3005301.4 gal
